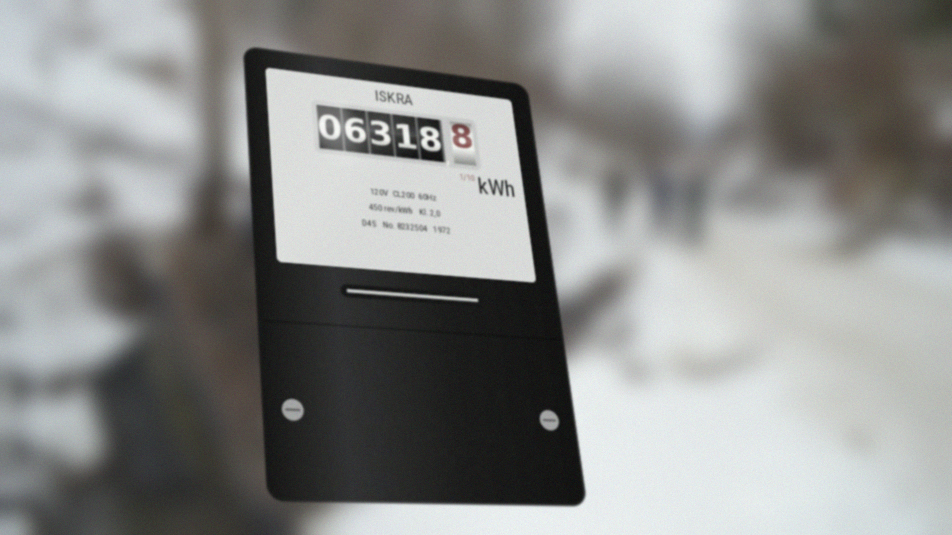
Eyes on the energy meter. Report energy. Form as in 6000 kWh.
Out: 6318.8 kWh
